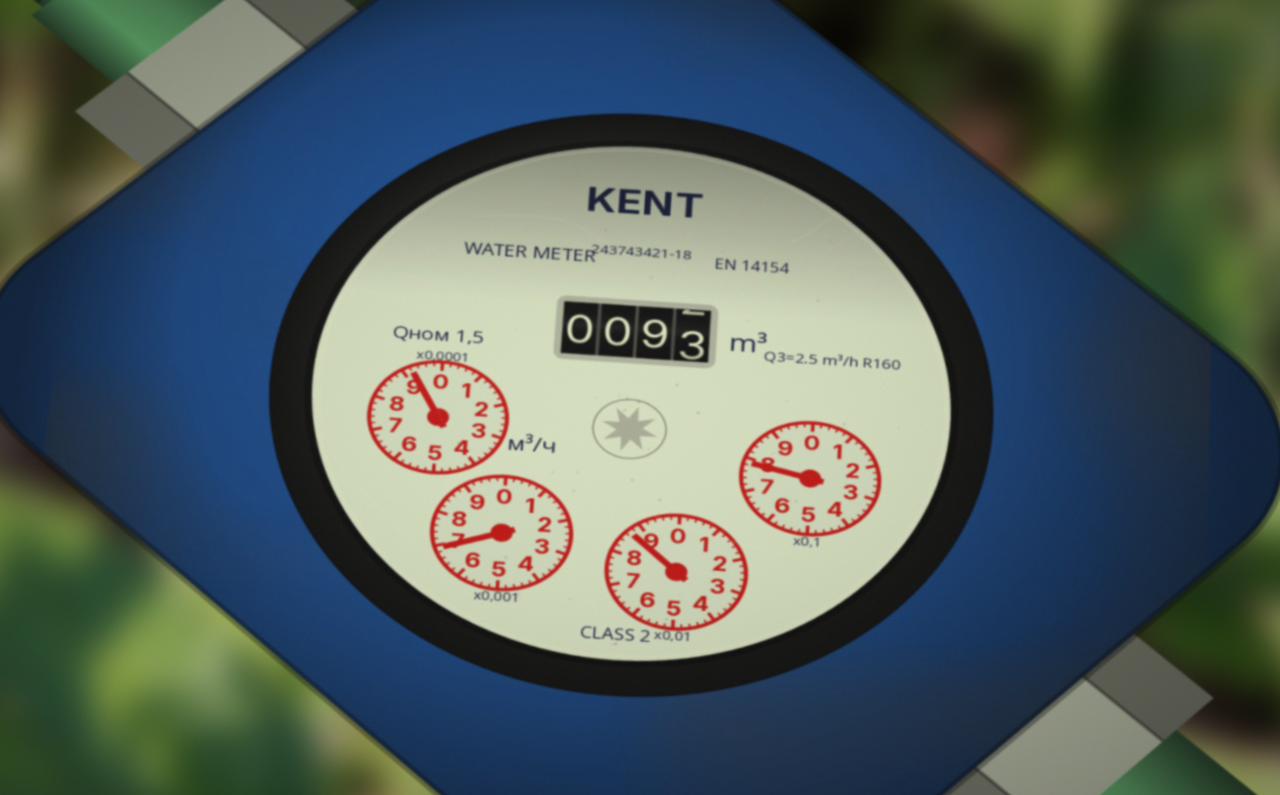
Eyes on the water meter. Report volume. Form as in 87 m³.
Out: 92.7869 m³
